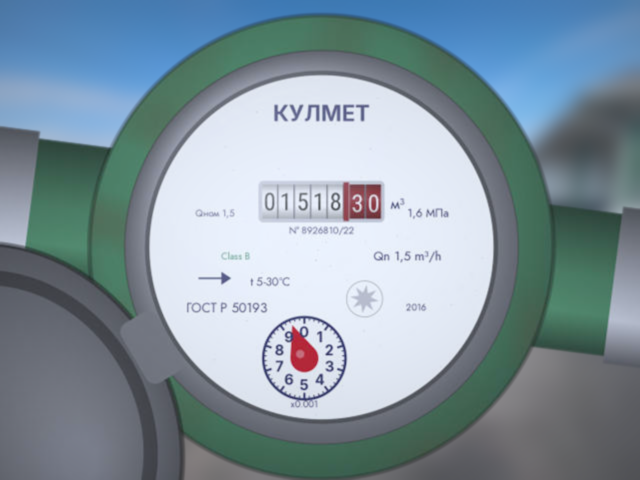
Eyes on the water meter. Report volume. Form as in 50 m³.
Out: 1518.299 m³
